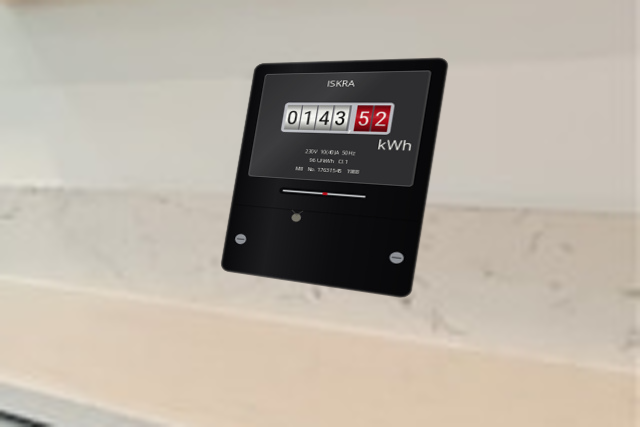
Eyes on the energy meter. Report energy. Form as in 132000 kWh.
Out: 143.52 kWh
